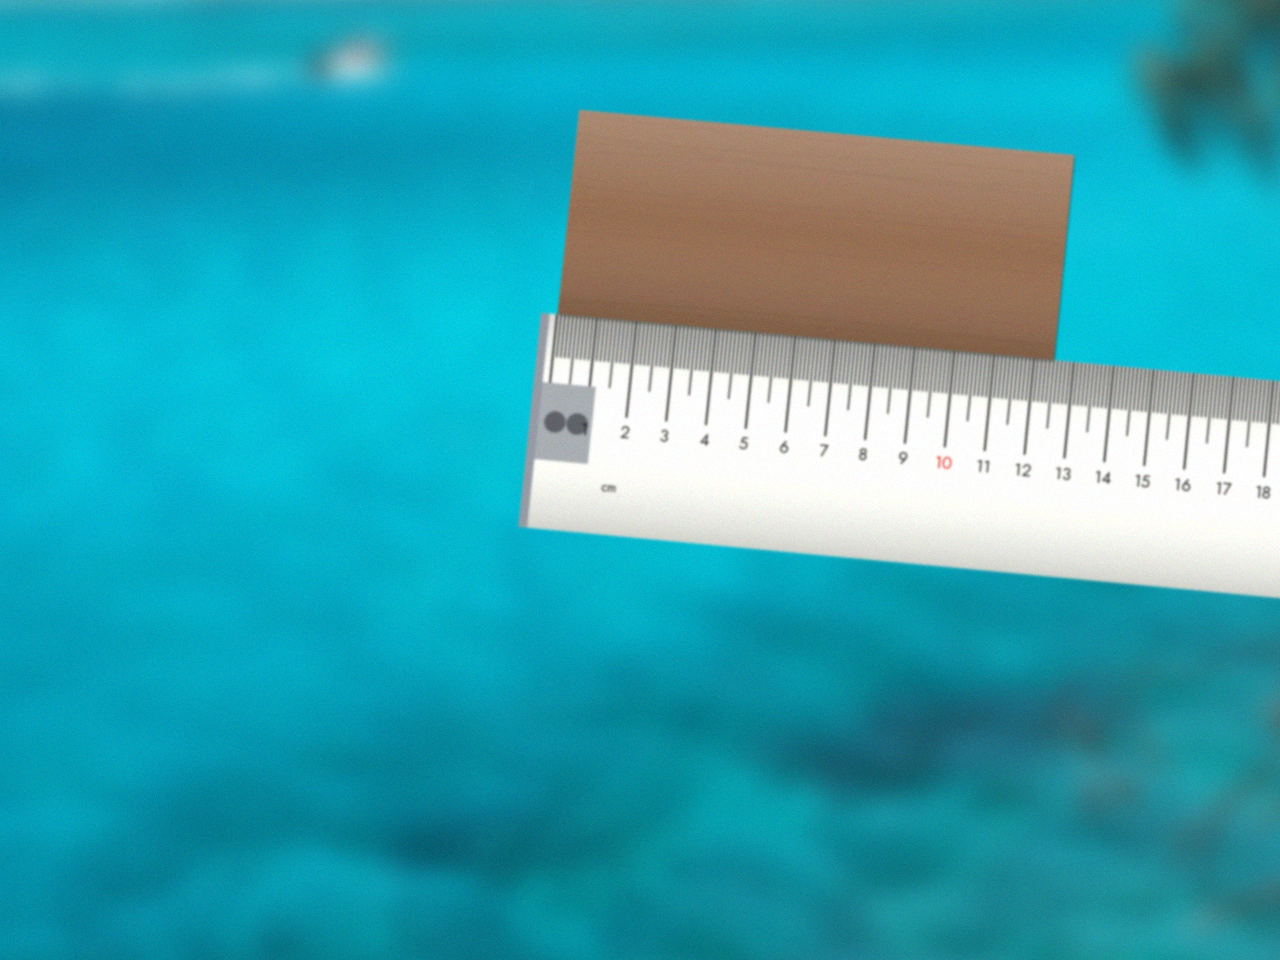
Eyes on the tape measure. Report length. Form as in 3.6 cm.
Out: 12.5 cm
